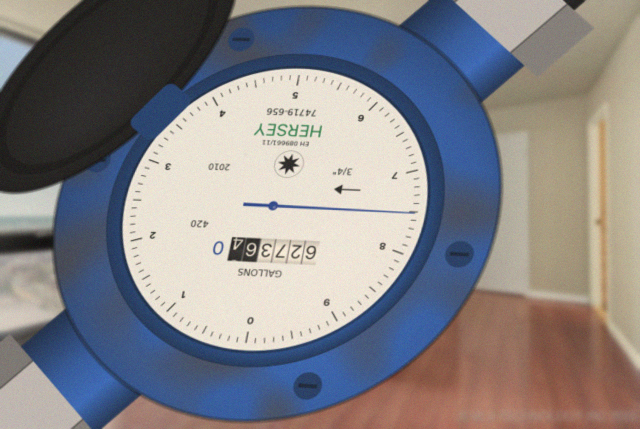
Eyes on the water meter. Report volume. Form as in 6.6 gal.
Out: 6273637.5 gal
